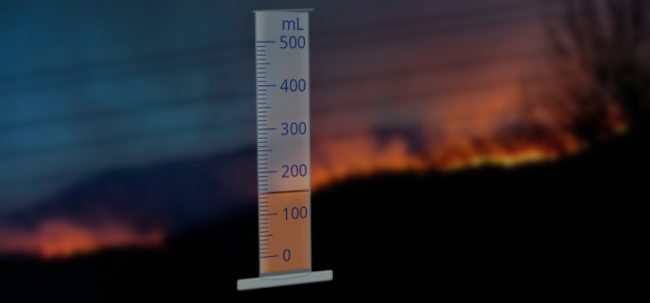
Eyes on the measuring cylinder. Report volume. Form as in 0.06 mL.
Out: 150 mL
